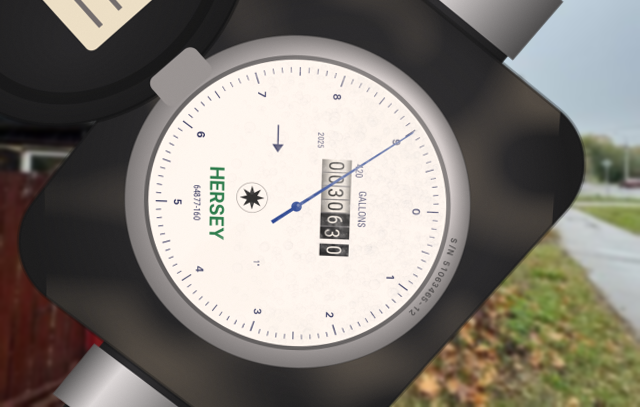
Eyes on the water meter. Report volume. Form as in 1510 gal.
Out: 30629.0 gal
